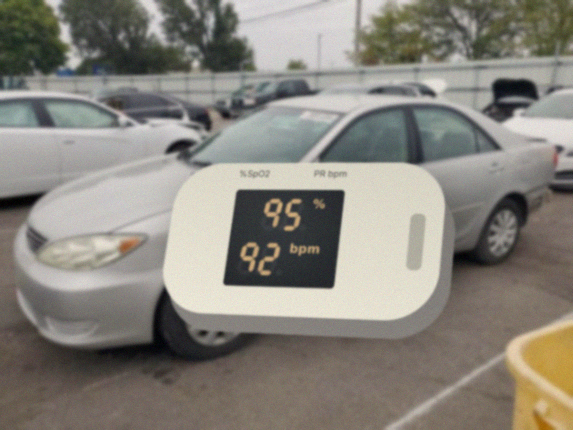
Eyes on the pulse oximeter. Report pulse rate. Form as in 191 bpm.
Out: 92 bpm
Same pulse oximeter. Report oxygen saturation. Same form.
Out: 95 %
